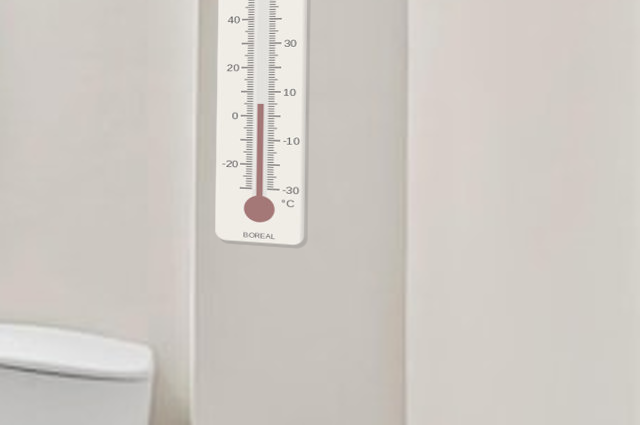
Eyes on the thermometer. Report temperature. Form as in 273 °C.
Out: 5 °C
